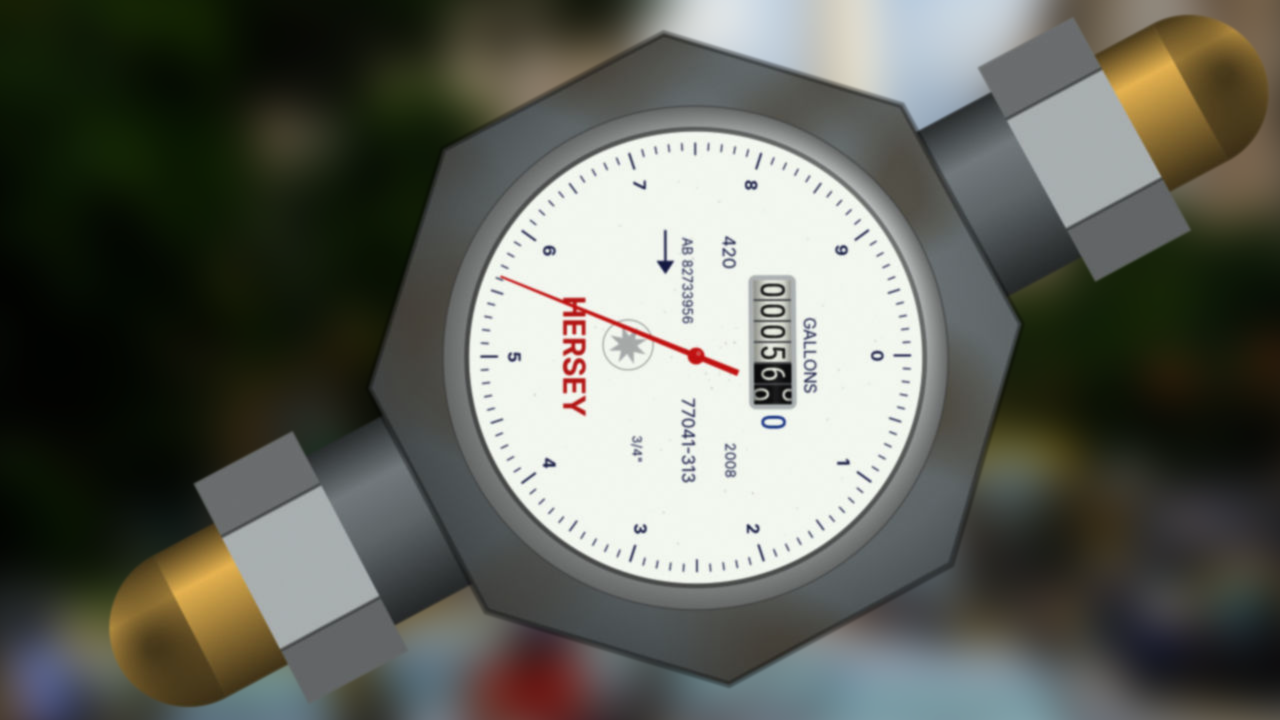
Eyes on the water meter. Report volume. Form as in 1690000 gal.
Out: 5685.6 gal
